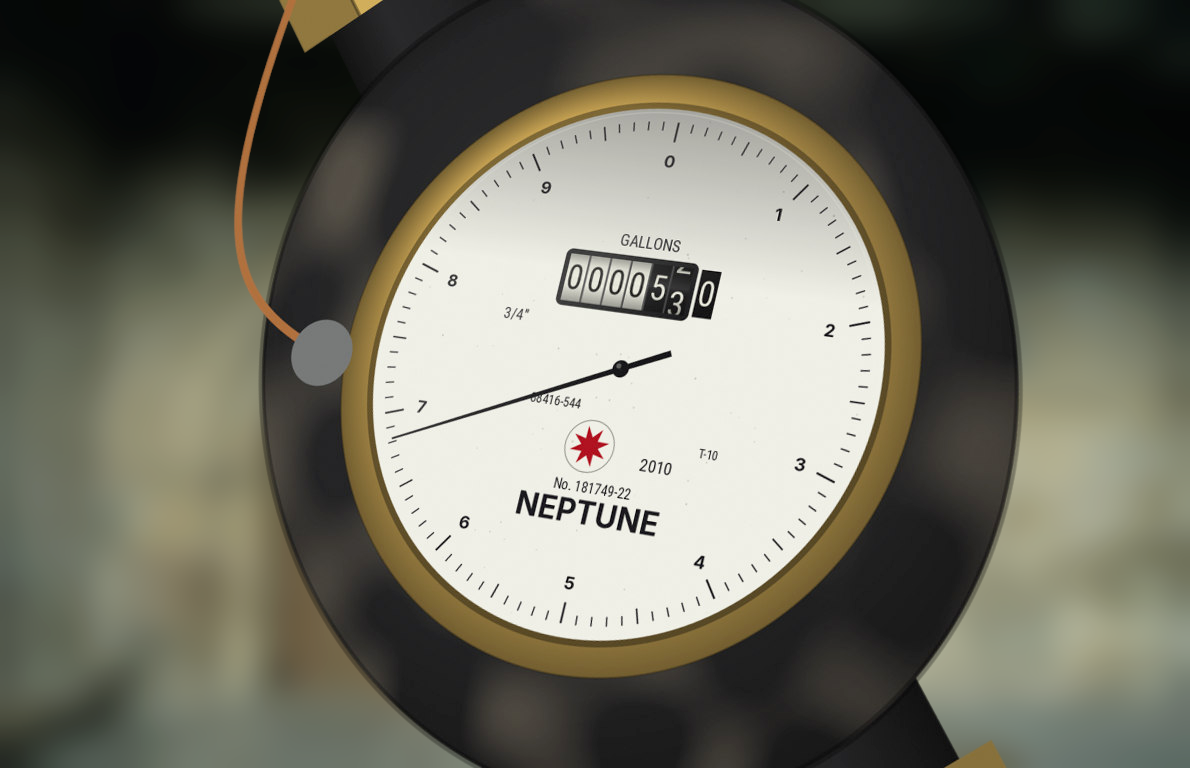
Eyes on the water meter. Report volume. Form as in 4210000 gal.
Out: 526.8 gal
